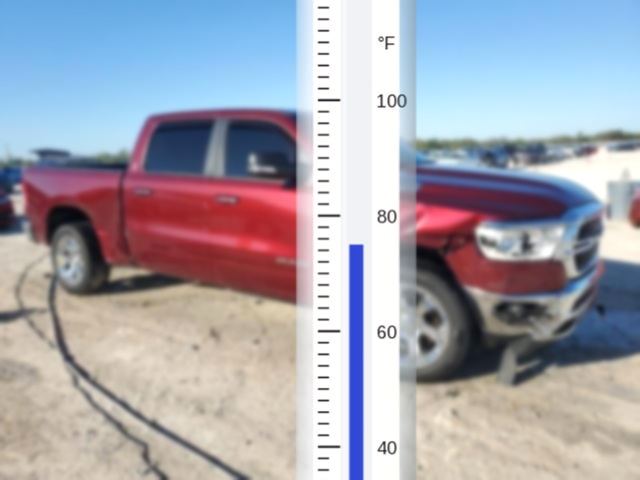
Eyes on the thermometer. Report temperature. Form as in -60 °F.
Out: 75 °F
